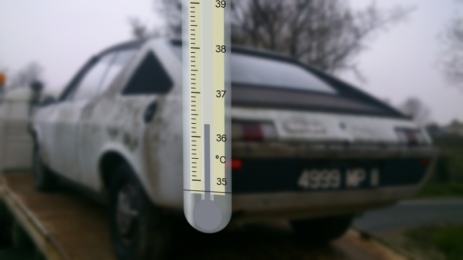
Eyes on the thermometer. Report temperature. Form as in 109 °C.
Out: 36.3 °C
